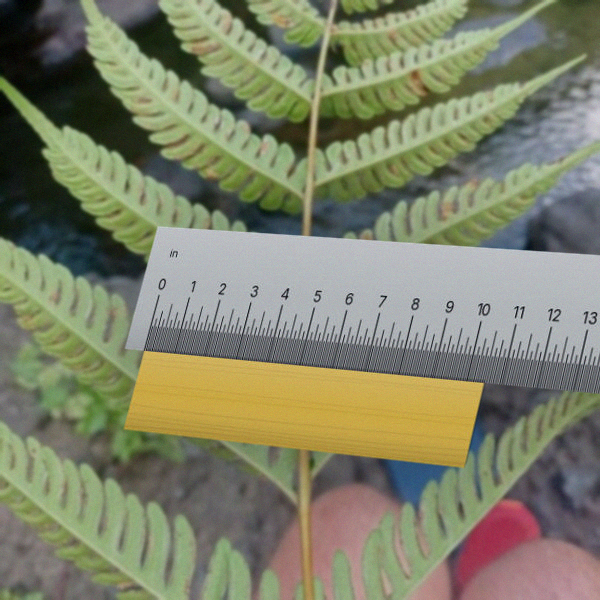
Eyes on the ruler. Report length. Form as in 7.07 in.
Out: 10.5 in
